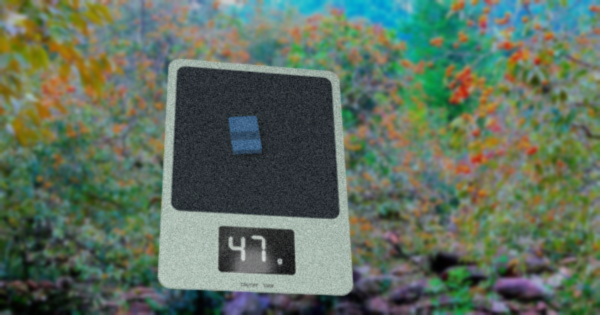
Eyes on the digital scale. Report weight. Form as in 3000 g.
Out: 47 g
